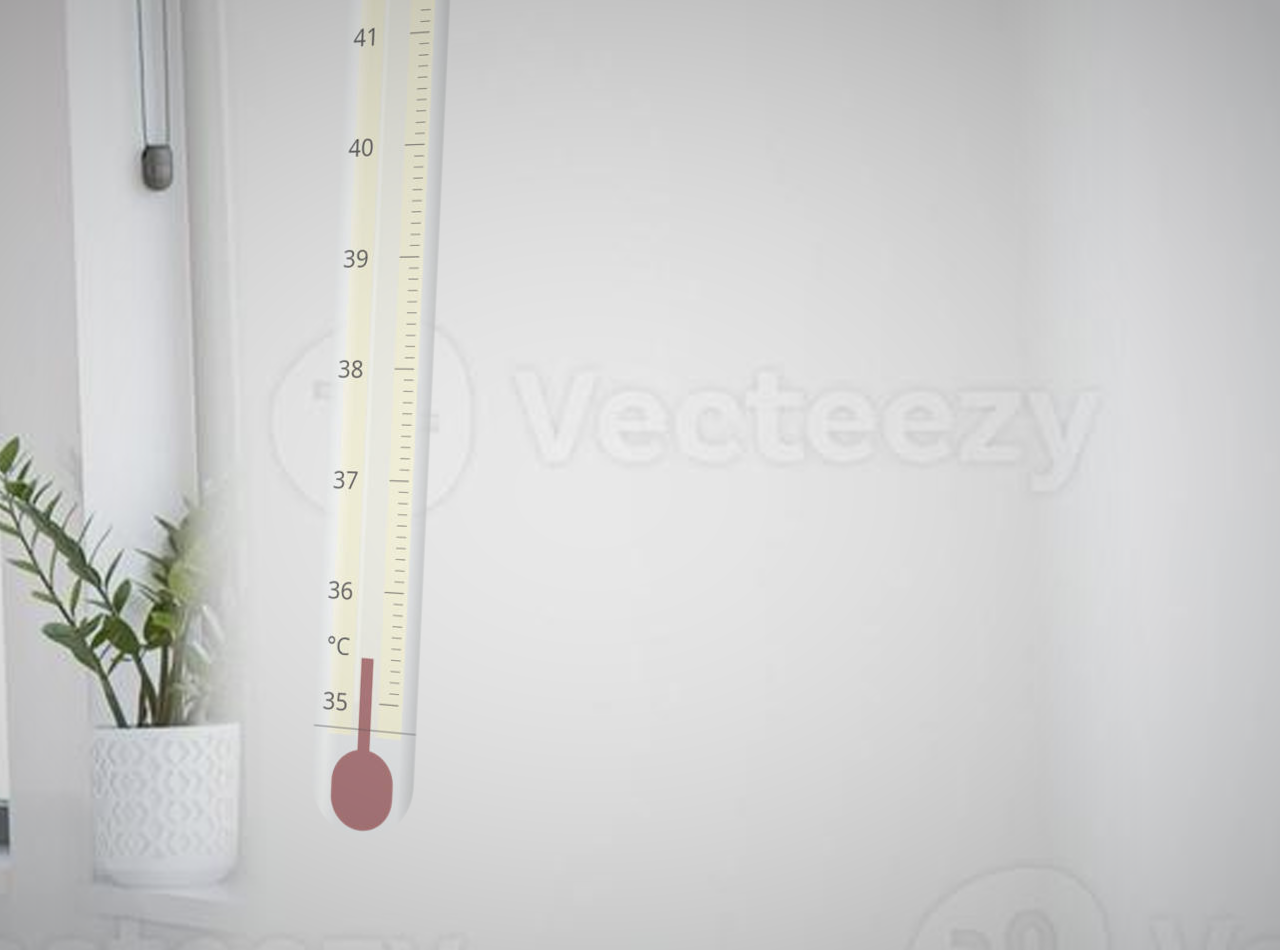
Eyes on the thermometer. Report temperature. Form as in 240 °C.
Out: 35.4 °C
